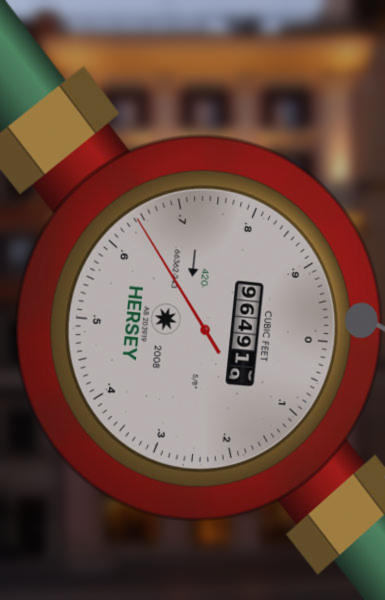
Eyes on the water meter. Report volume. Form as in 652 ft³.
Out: 964918.64 ft³
